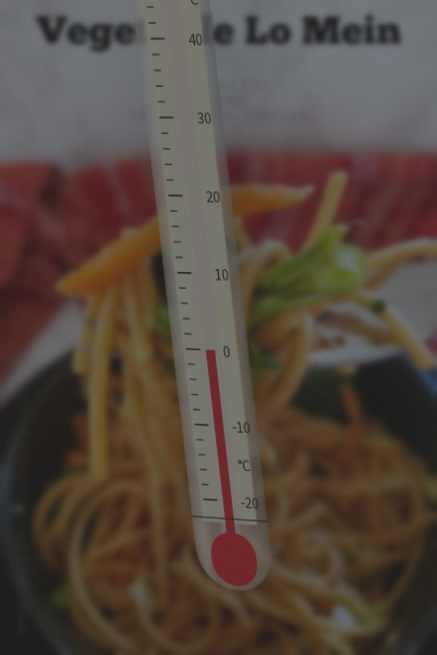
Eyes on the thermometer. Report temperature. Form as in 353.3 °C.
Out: 0 °C
